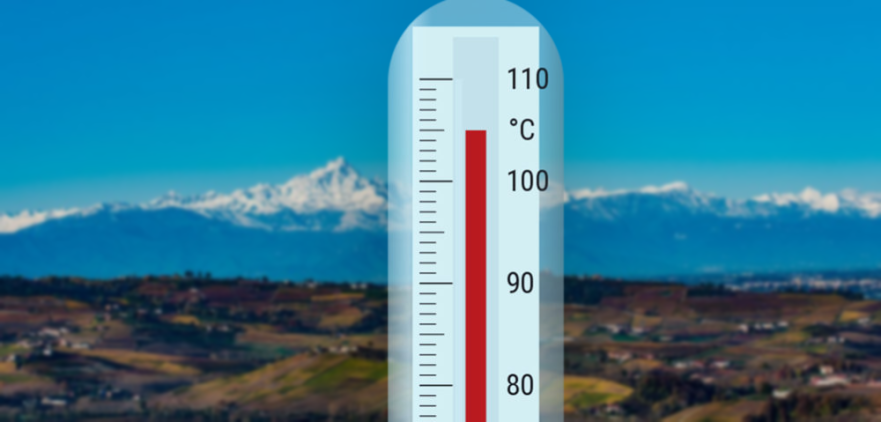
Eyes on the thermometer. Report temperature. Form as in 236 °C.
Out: 105 °C
